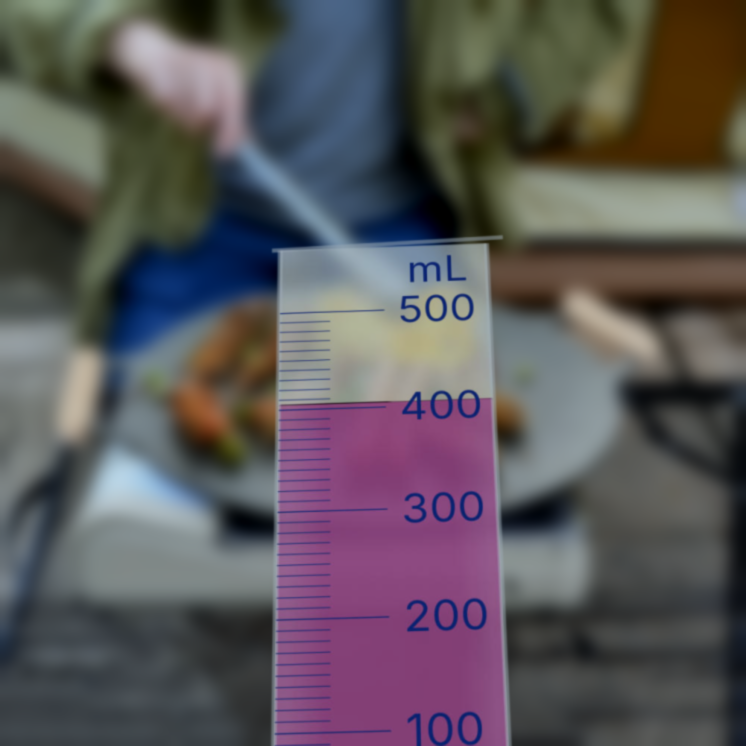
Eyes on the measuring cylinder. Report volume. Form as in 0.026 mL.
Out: 405 mL
